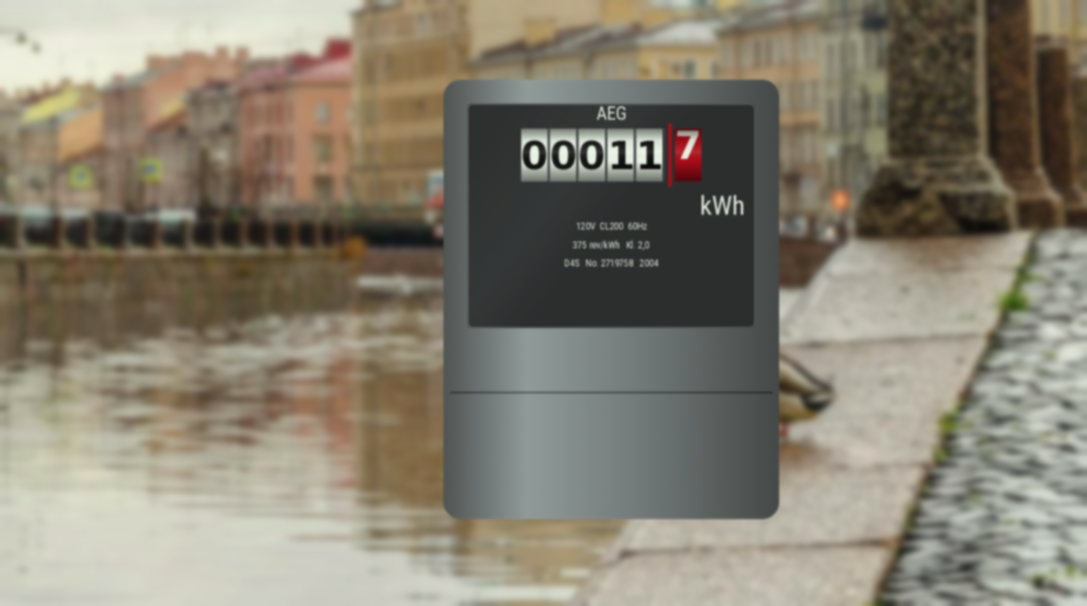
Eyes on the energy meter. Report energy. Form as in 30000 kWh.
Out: 11.7 kWh
